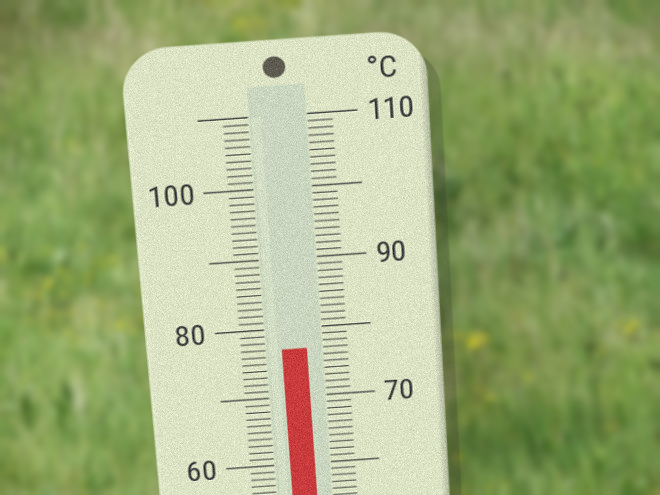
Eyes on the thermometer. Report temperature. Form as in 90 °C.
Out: 77 °C
